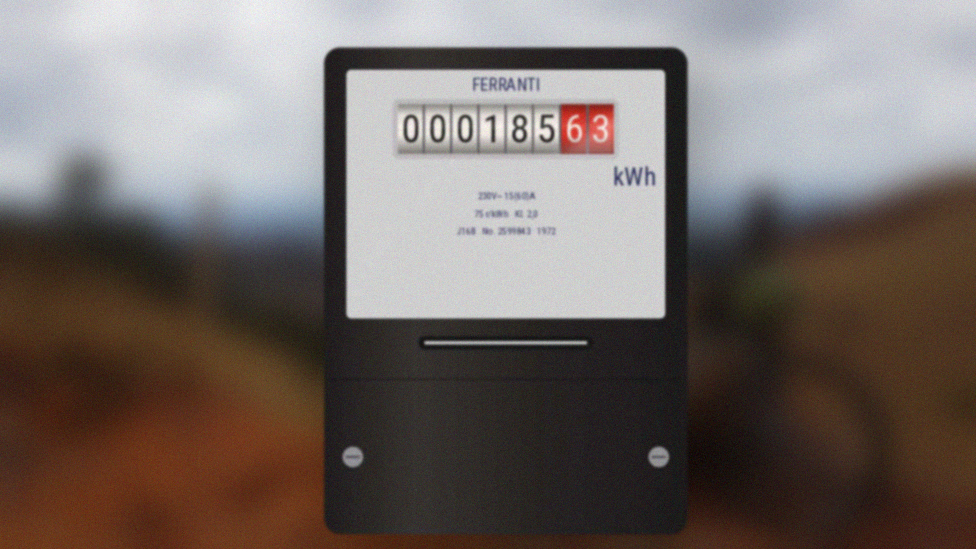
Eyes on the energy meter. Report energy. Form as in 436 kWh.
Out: 185.63 kWh
